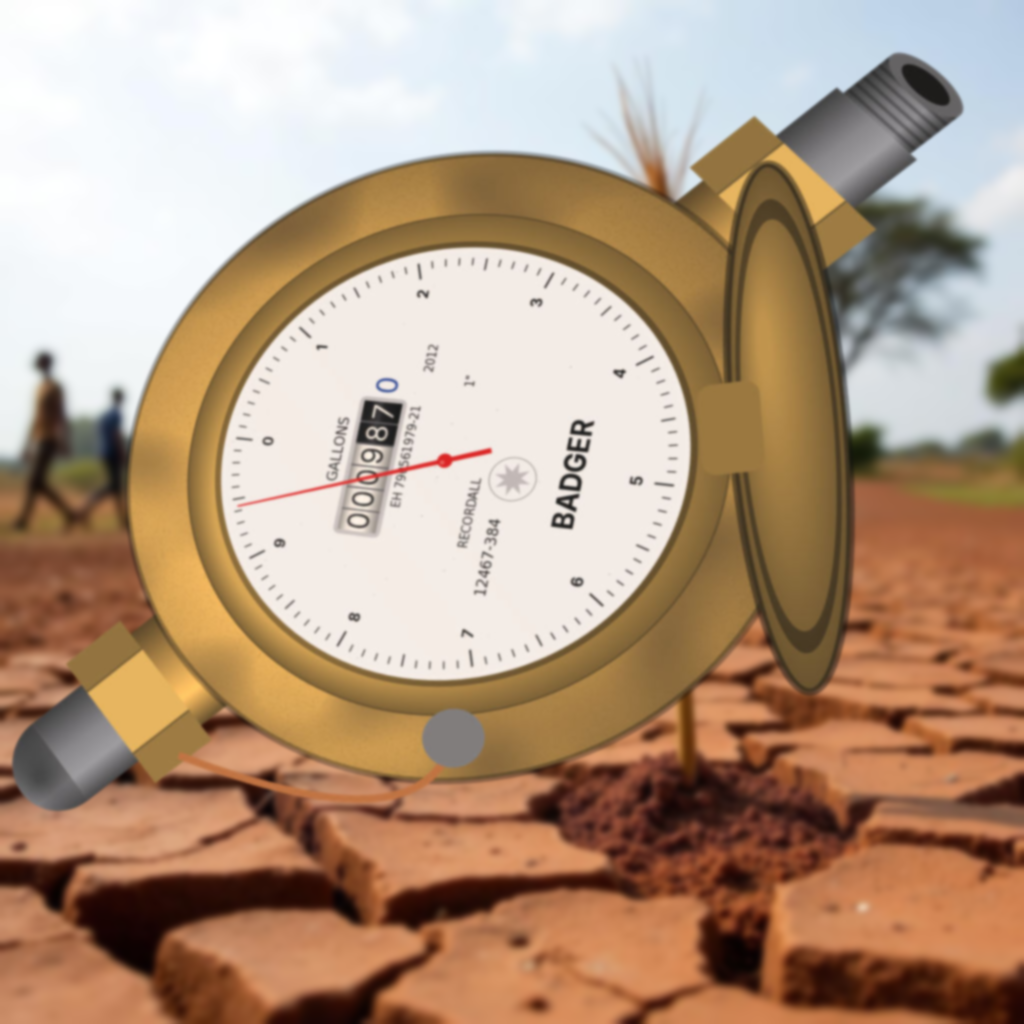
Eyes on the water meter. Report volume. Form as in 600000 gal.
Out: 9869.4 gal
